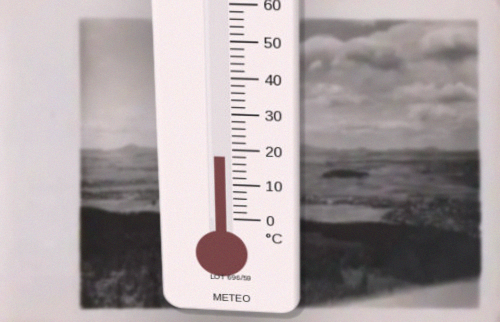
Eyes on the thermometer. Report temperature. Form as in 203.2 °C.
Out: 18 °C
